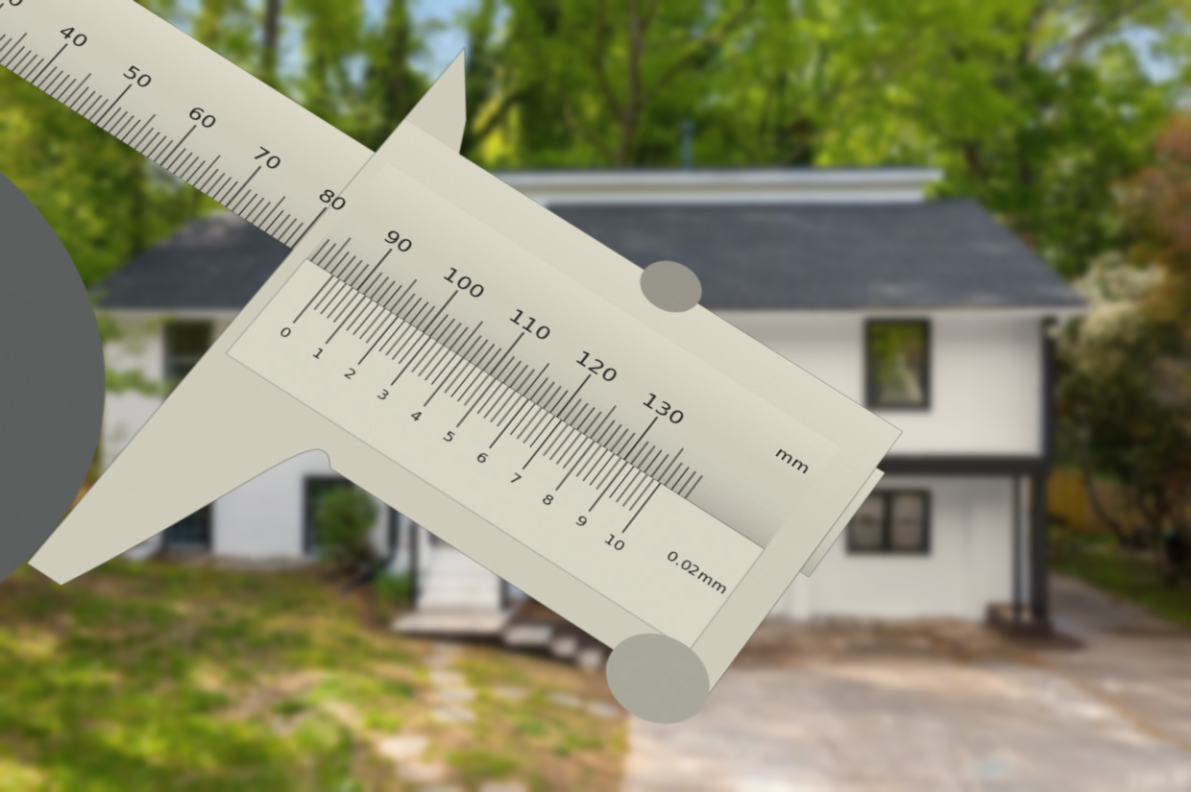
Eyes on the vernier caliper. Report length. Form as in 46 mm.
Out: 86.4 mm
